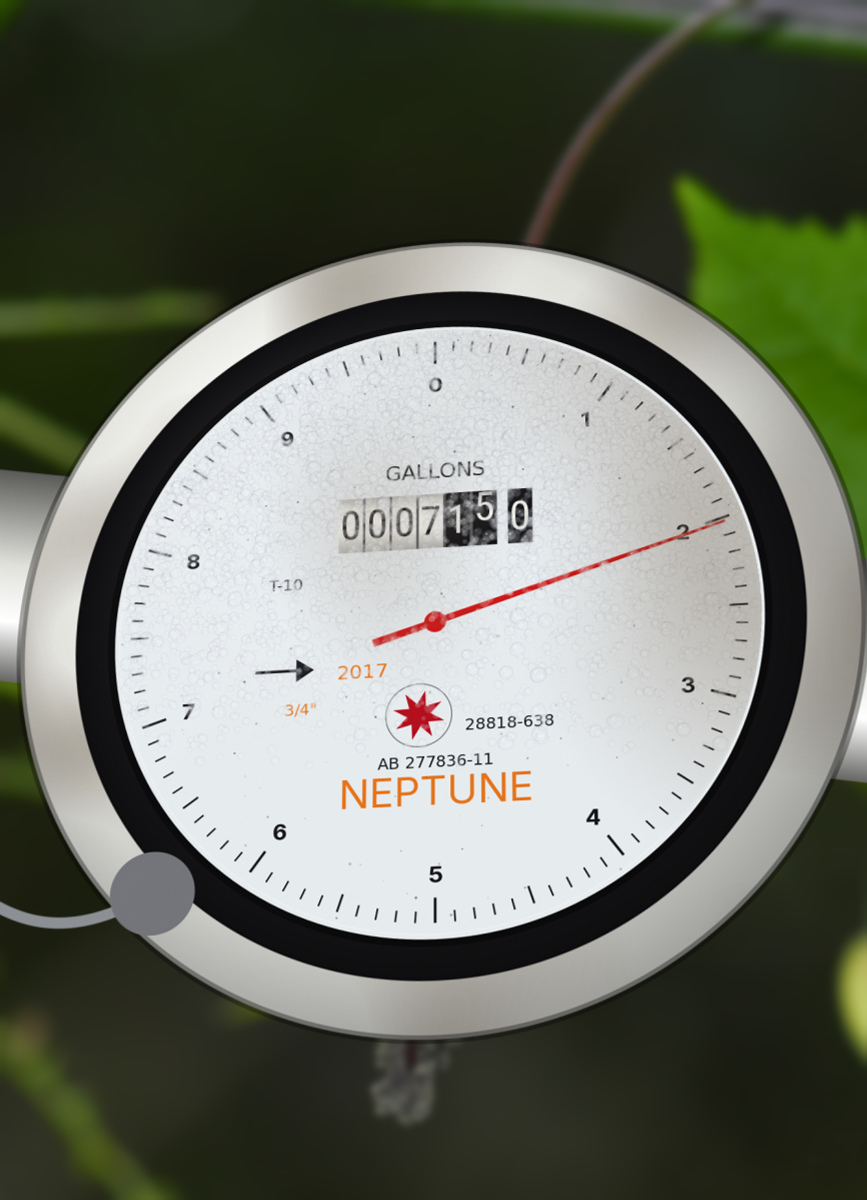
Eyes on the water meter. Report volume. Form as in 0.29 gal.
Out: 7152.0 gal
